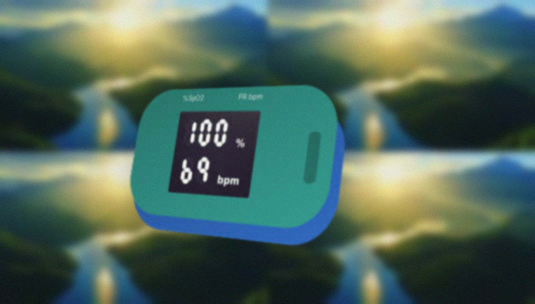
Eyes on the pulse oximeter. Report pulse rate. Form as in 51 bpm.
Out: 69 bpm
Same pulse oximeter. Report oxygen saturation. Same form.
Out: 100 %
